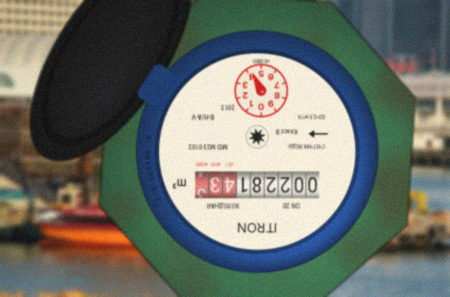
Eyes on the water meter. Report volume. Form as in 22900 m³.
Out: 2281.4334 m³
